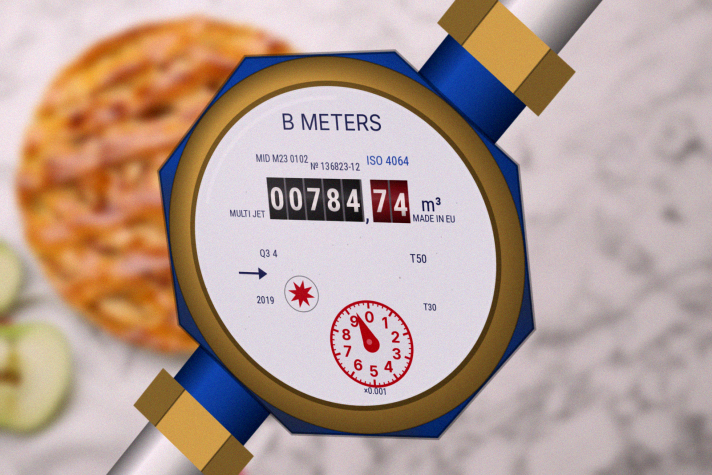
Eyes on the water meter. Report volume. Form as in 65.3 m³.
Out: 784.739 m³
